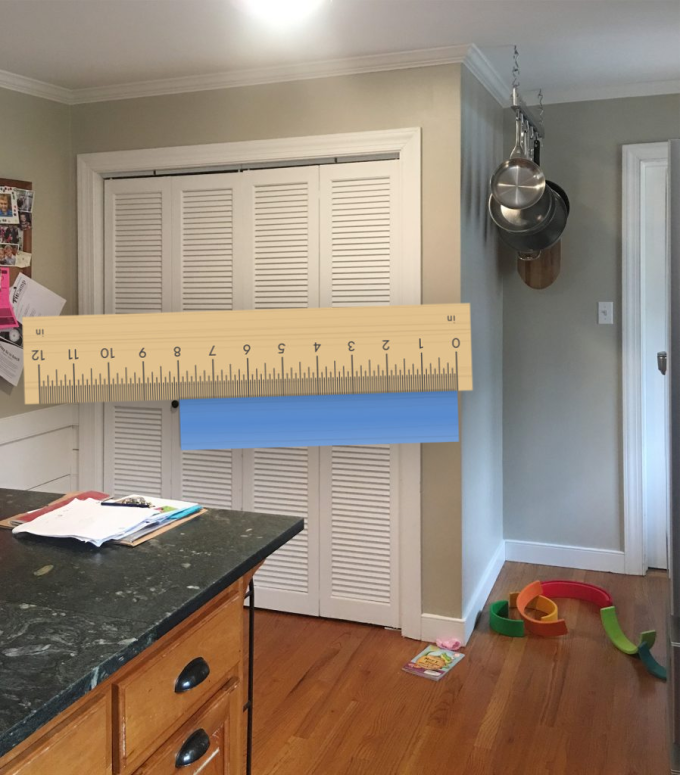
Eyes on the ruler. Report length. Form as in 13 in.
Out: 8 in
